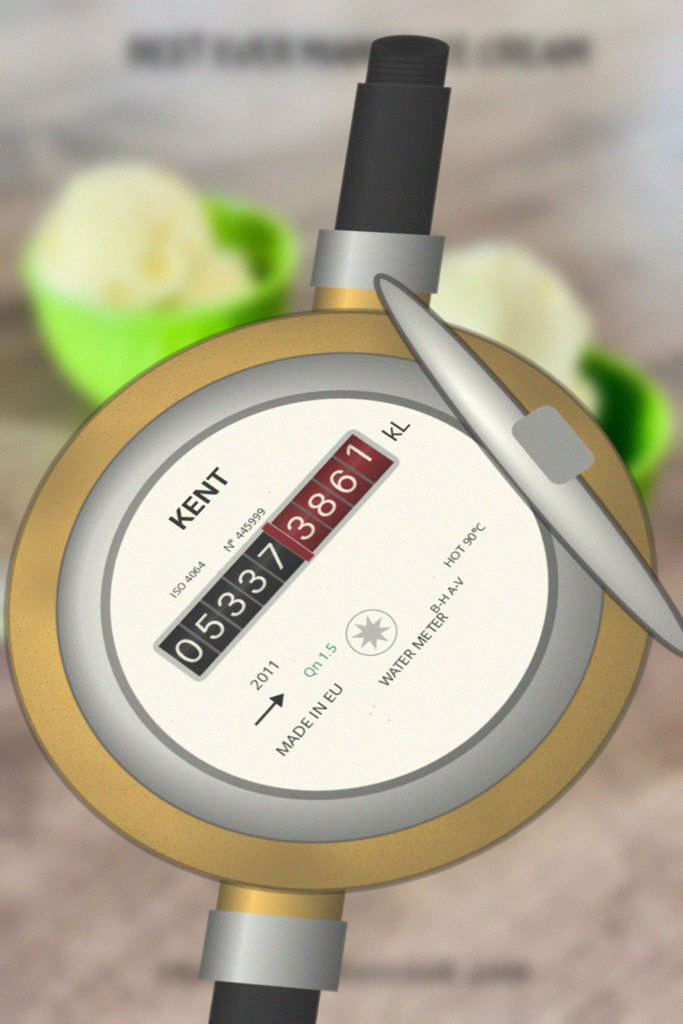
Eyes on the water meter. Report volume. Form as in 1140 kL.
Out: 5337.3861 kL
